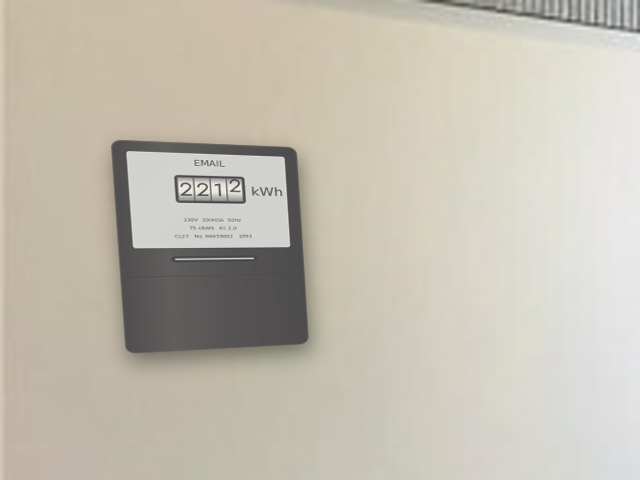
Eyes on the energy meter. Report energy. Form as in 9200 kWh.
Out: 2212 kWh
